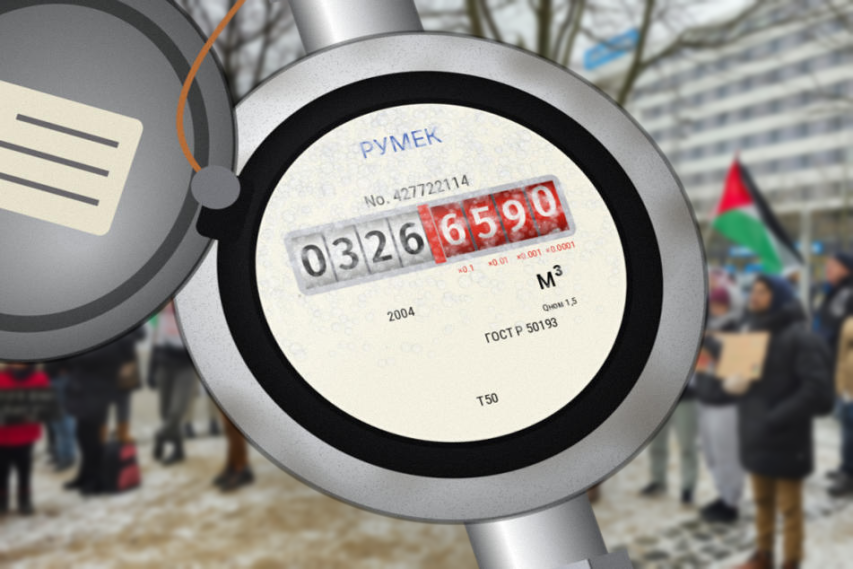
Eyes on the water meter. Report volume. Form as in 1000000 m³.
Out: 326.6590 m³
